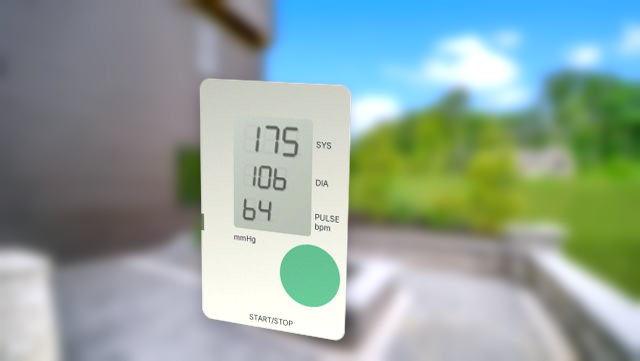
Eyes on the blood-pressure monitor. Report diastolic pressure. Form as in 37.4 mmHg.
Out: 106 mmHg
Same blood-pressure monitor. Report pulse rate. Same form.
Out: 64 bpm
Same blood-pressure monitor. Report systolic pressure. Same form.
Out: 175 mmHg
